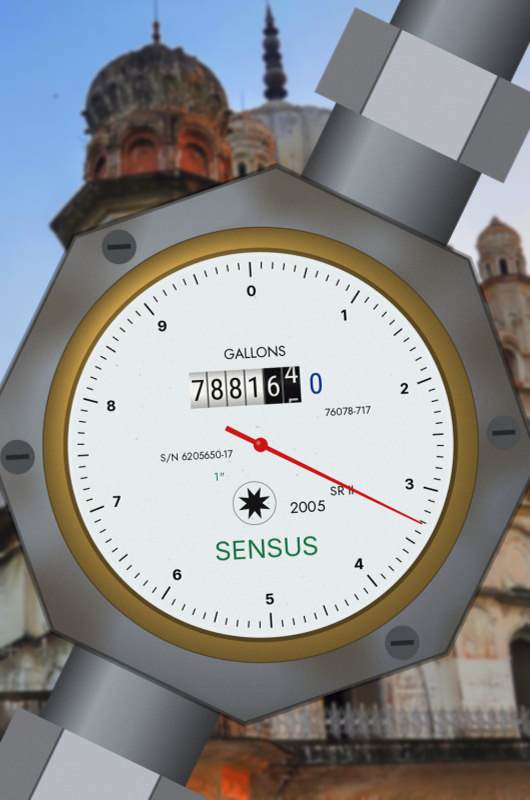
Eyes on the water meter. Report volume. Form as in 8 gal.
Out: 7881643.3 gal
